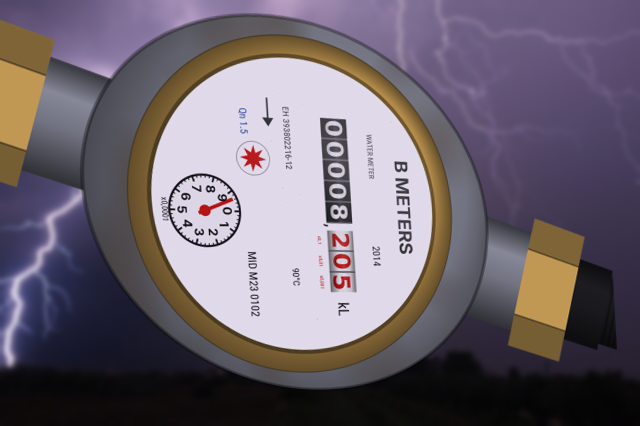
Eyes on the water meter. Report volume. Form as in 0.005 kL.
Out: 8.2049 kL
